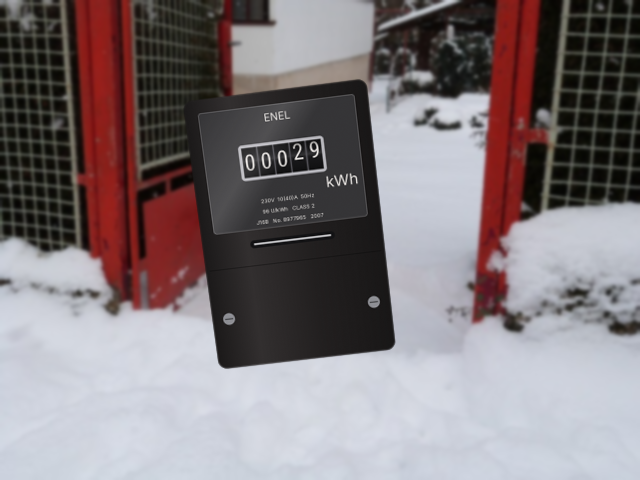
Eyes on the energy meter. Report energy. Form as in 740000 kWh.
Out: 29 kWh
